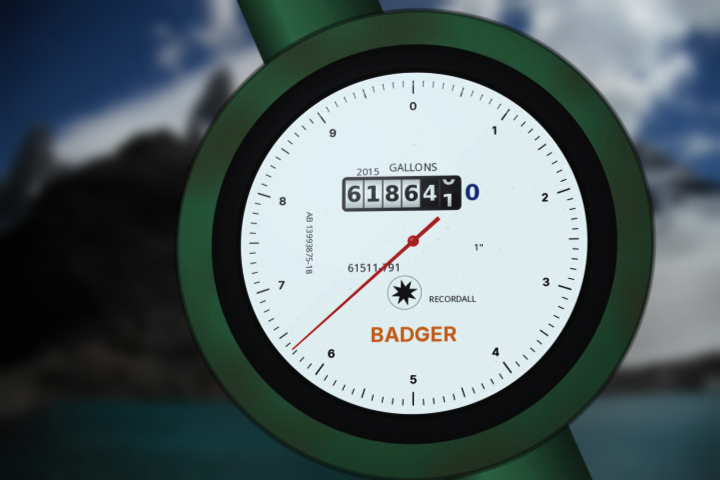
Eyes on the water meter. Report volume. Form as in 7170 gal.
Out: 6186406.3 gal
